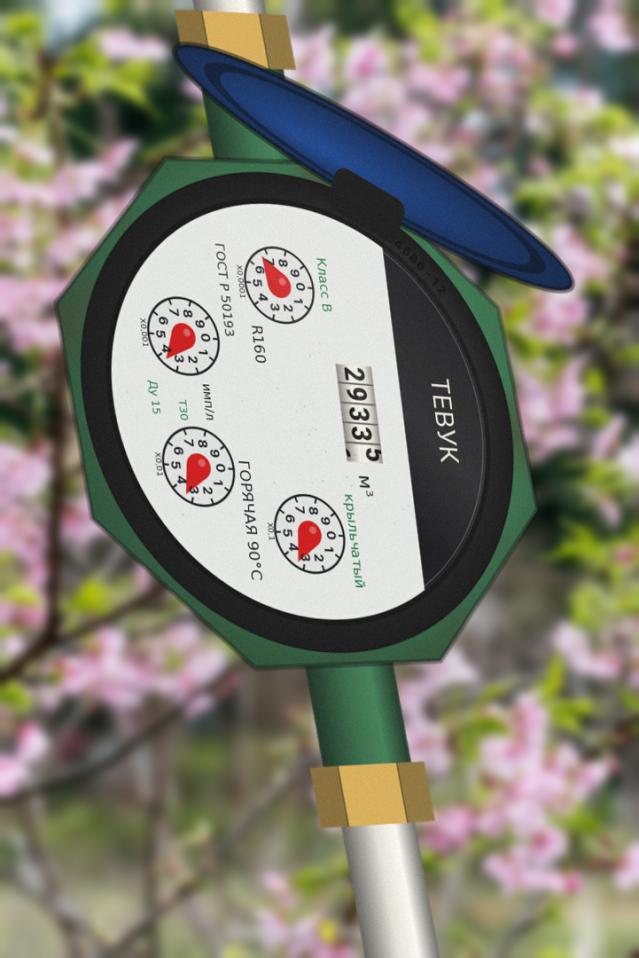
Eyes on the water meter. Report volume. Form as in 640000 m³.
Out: 29335.3336 m³
